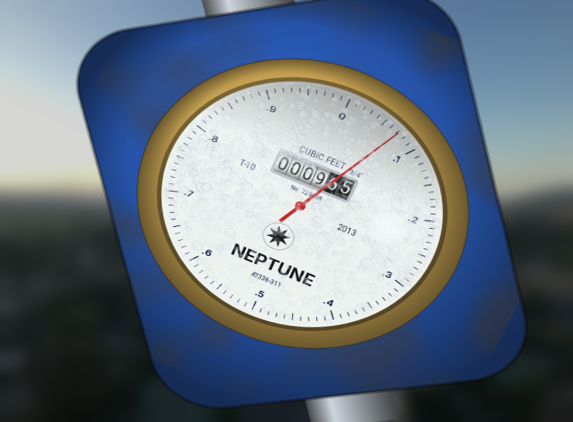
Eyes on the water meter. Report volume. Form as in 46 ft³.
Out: 965.07 ft³
